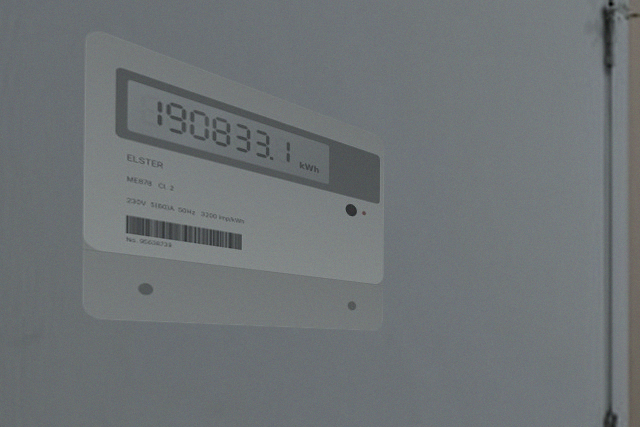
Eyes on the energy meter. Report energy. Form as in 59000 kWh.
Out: 190833.1 kWh
